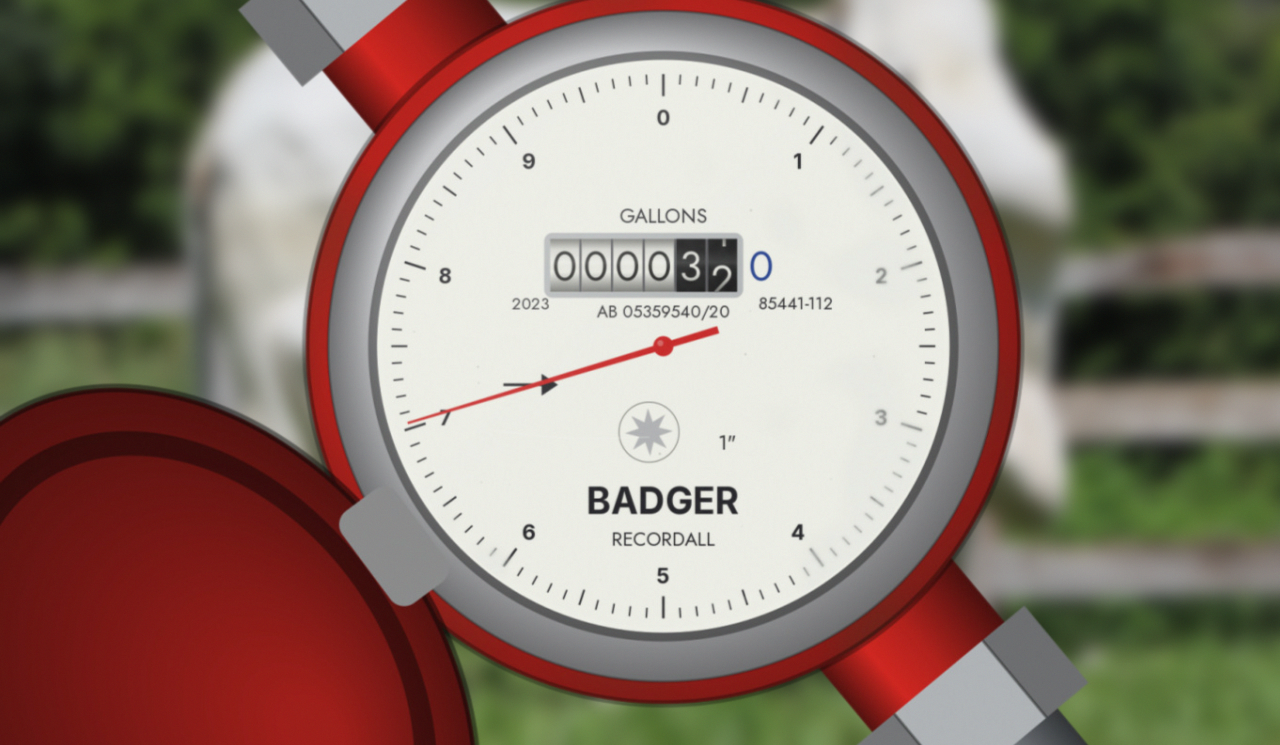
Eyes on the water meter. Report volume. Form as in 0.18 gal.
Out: 317.0 gal
